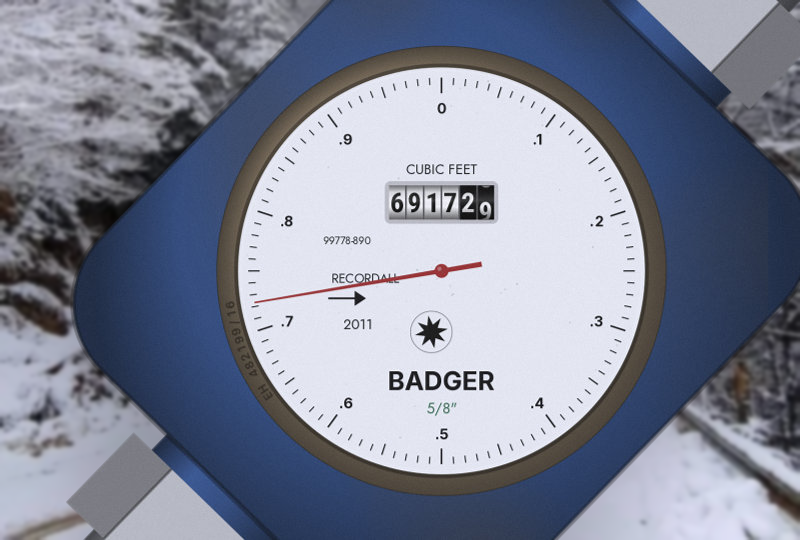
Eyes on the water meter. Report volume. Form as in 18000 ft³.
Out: 691728.72 ft³
